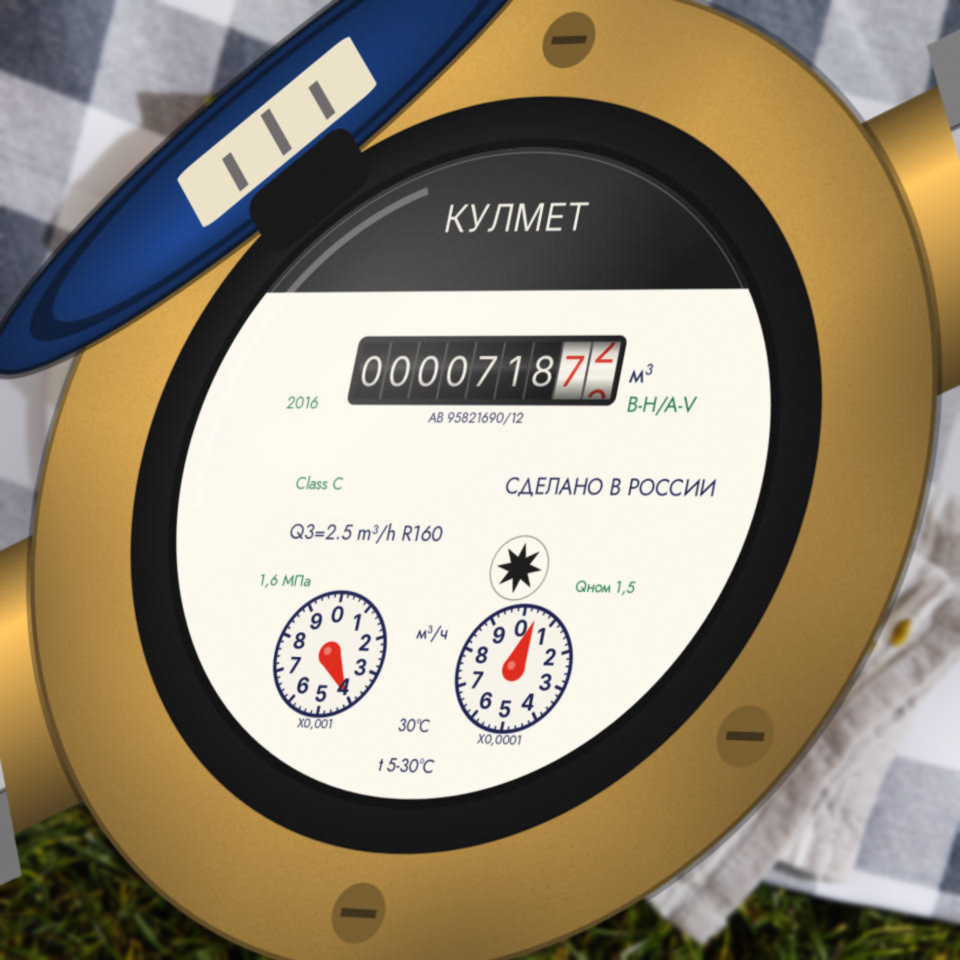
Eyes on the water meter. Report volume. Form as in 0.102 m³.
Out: 718.7240 m³
